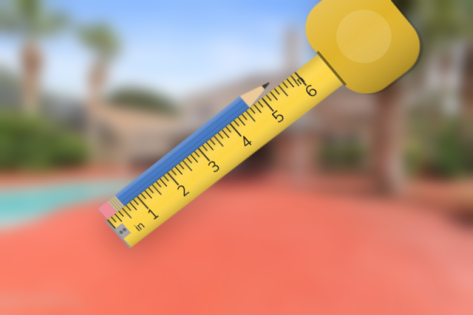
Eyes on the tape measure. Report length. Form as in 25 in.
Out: 5.375 in
